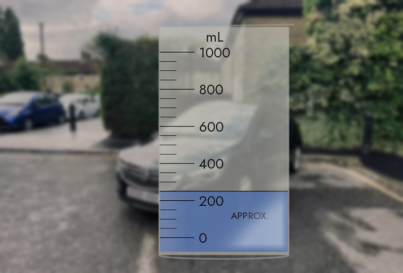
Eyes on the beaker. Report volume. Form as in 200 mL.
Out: 250 mL
